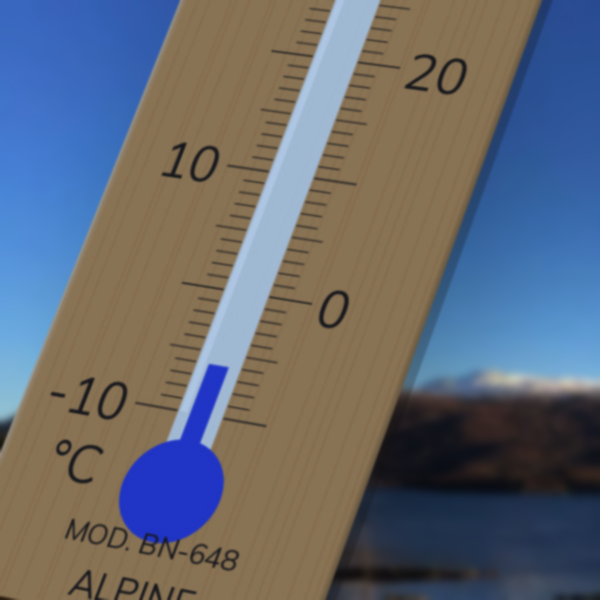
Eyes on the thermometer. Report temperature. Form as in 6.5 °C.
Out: -6 °C
